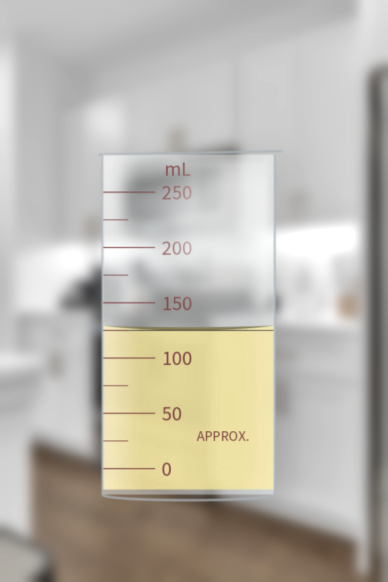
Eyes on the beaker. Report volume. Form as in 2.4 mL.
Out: 125 mL
